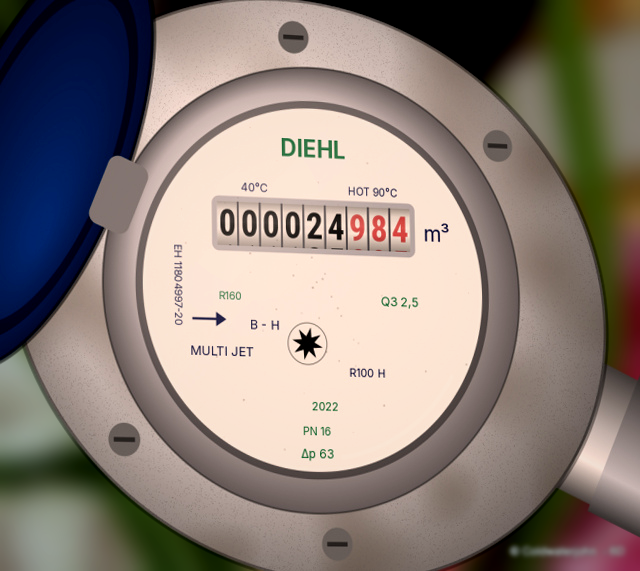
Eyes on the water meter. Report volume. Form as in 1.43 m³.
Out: 24.984 m³
